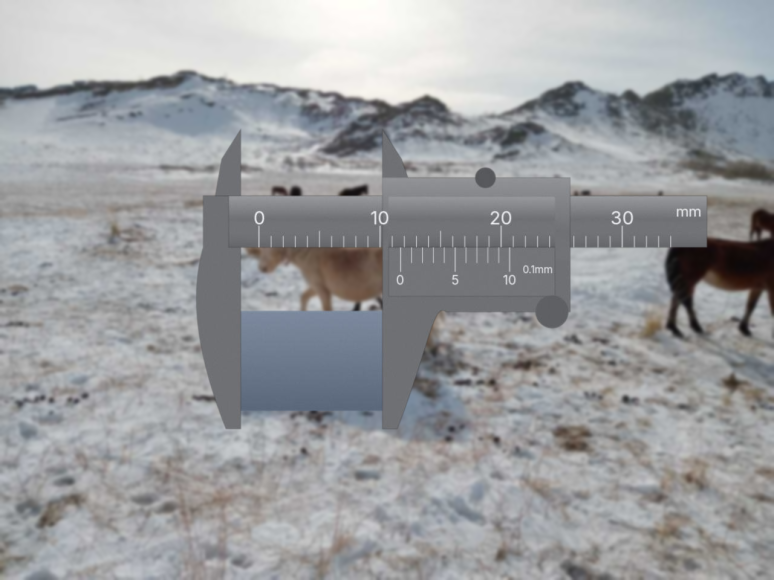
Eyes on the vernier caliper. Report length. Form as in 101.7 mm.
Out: 11.7 mm
